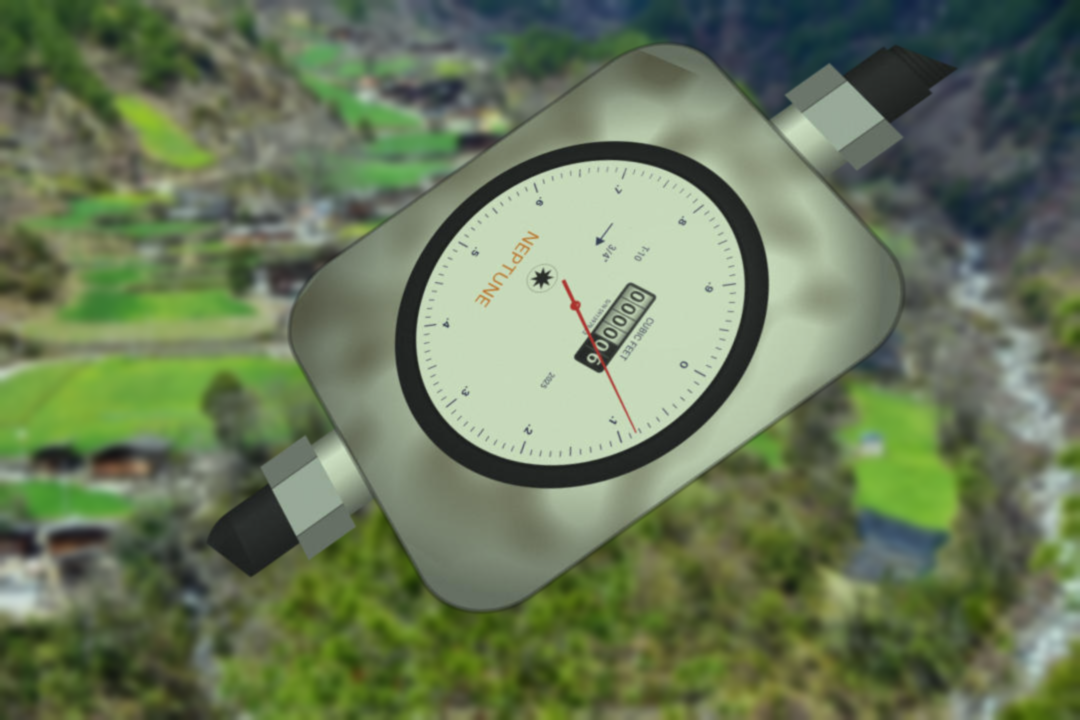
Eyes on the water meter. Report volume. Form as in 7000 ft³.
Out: 6.08 ft³
